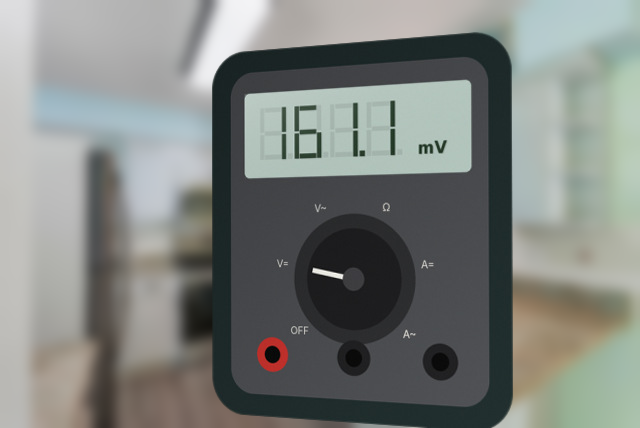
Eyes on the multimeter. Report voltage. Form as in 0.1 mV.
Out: 161.1 mV
